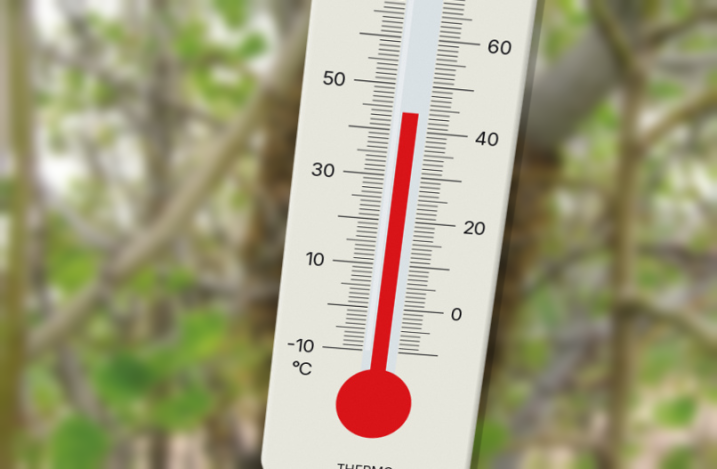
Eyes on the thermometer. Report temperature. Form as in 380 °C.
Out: 44 °C
